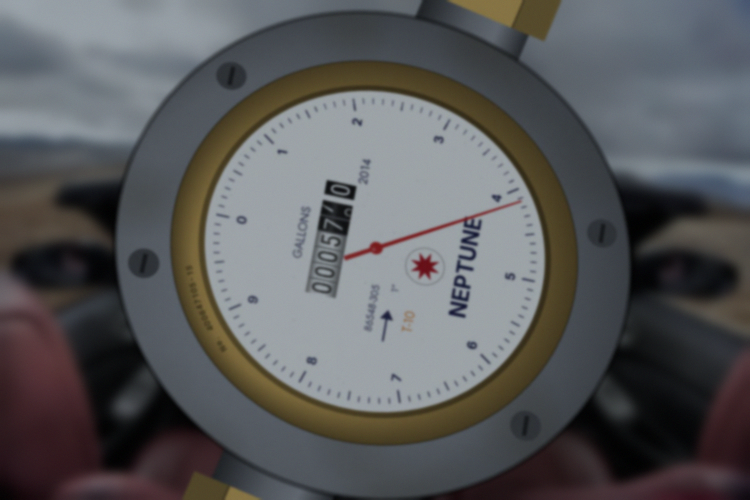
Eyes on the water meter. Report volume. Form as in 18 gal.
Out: 5774.1 gal
